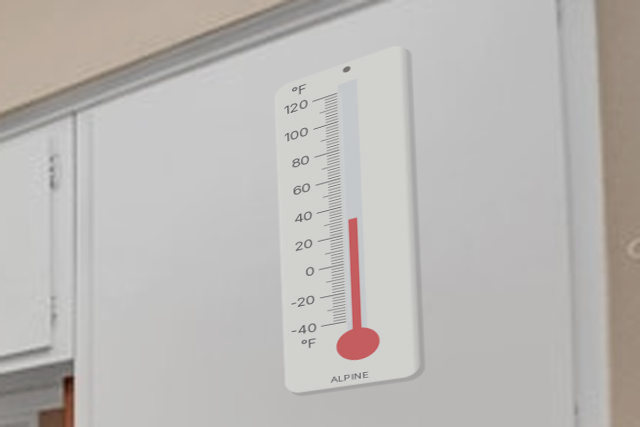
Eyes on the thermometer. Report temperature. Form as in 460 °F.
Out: 30 °F
